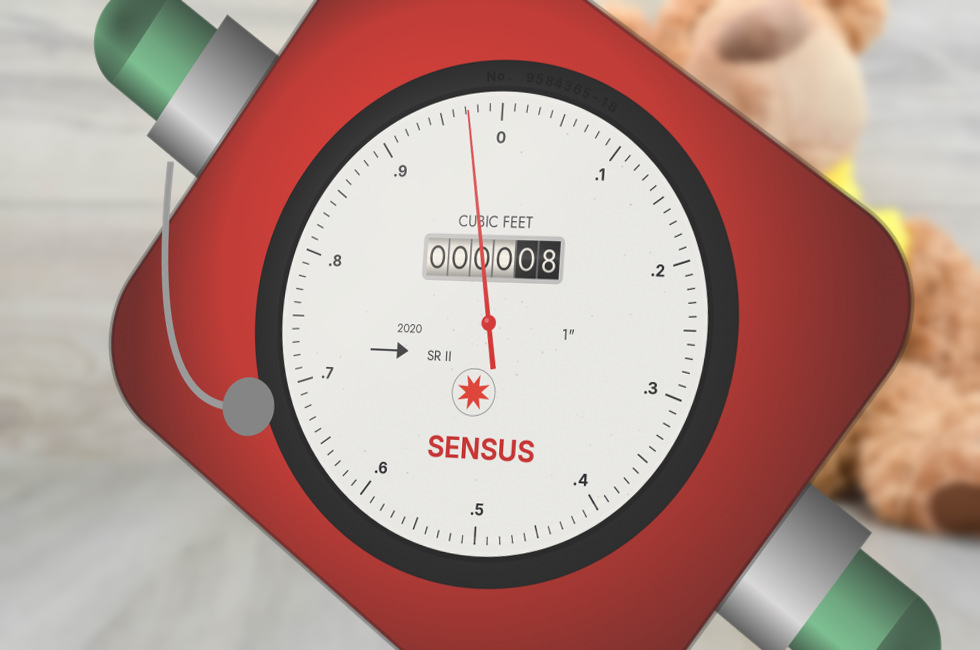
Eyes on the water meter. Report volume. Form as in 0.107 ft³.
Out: 7.97 ft³
